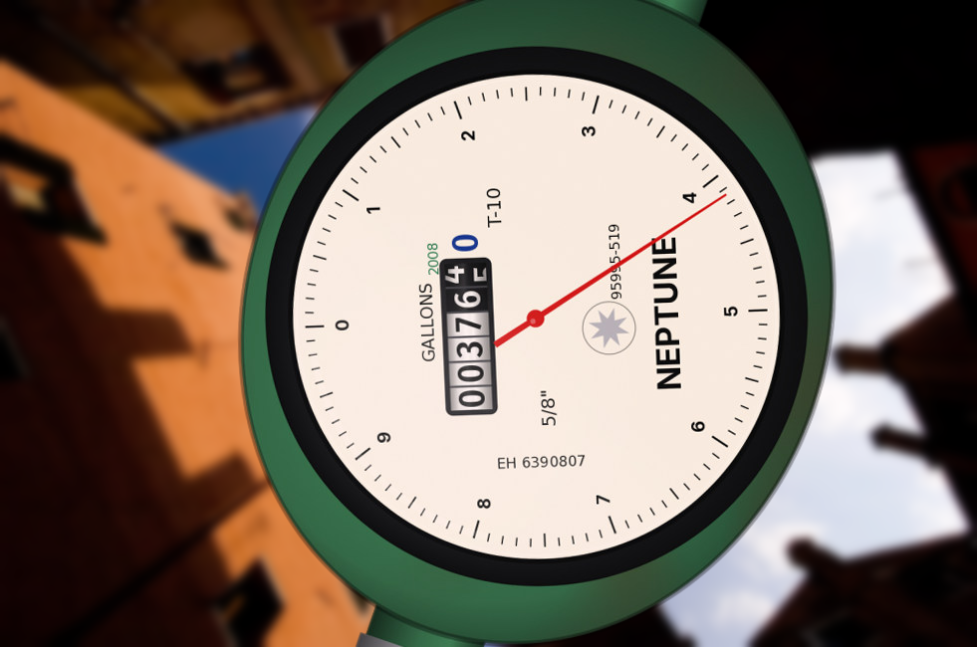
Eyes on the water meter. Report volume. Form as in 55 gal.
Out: 37644.1 gal
